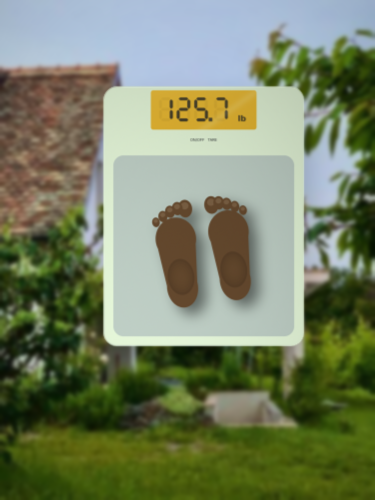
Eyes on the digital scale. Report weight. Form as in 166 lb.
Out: 125.7 lb
